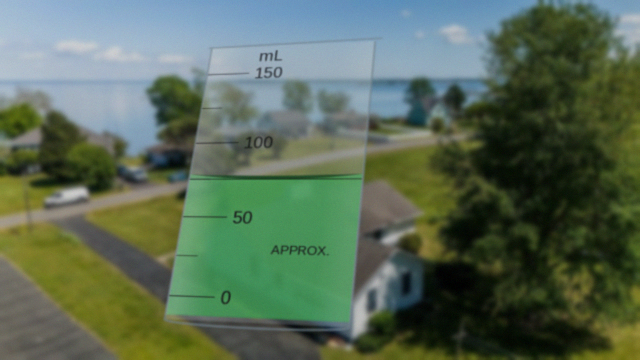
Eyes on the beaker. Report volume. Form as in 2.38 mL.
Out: 75 mL
